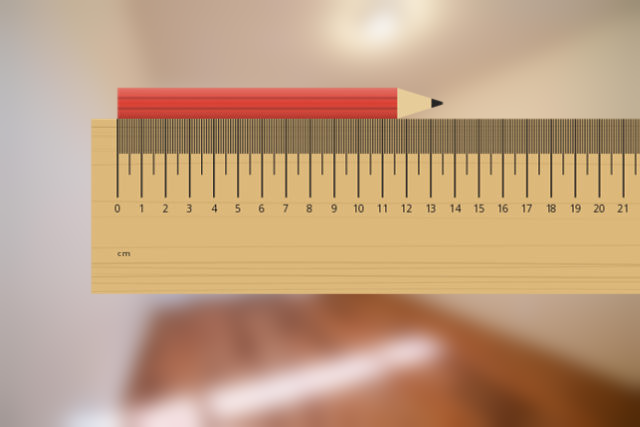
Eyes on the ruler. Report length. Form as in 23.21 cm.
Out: 13.5 cm
